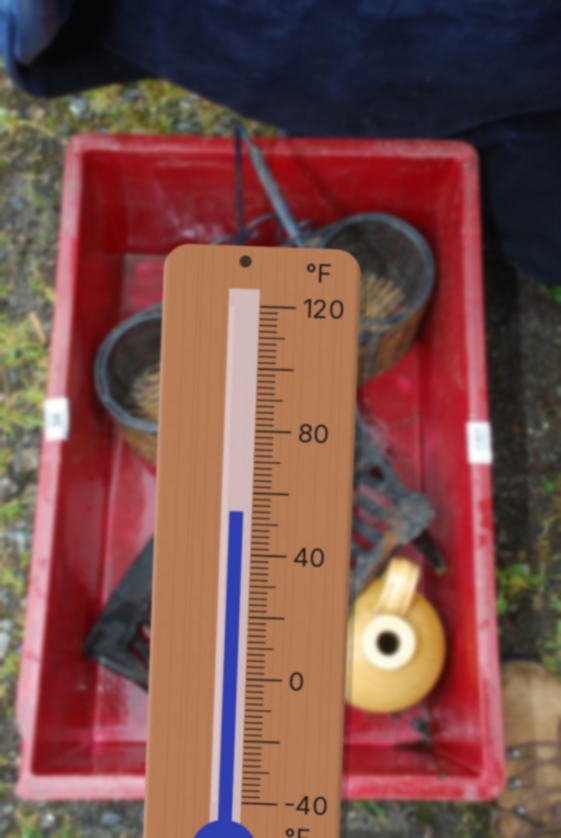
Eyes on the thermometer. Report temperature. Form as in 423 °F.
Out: 54 °F
